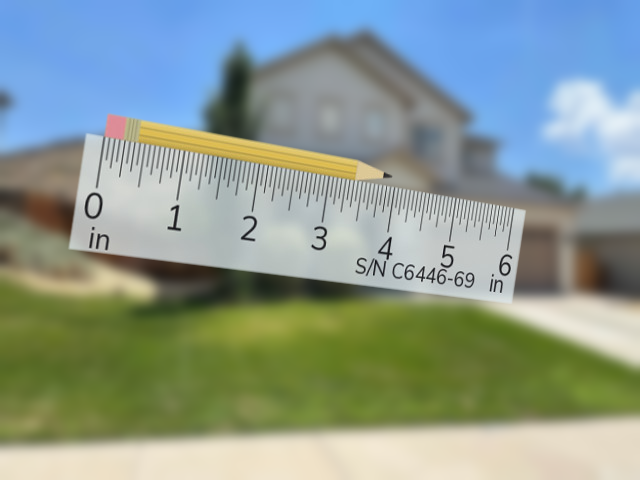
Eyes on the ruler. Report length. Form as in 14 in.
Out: 3.9375 in
